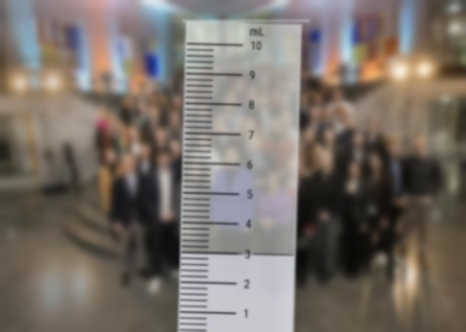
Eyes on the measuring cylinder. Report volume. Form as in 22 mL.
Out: 3 mL
